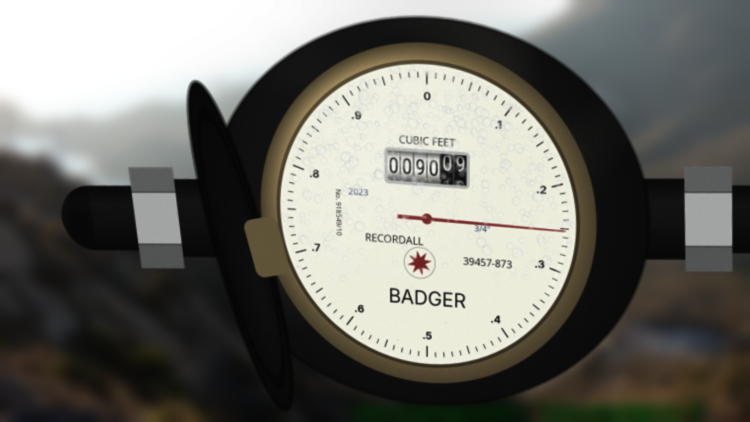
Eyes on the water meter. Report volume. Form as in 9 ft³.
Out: 9009.25 ft³
